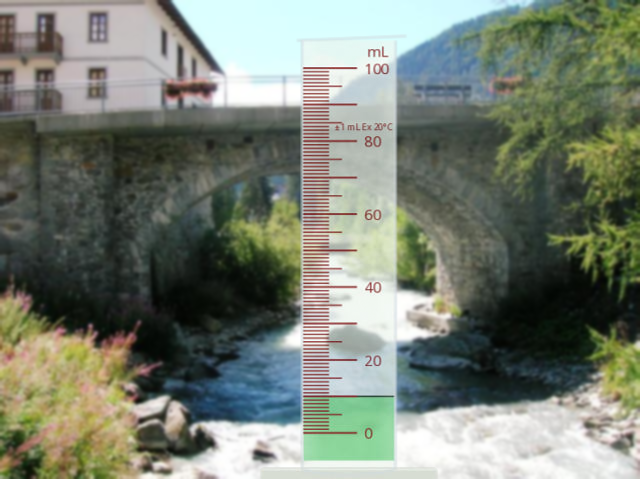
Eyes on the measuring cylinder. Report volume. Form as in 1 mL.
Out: 10 mL
